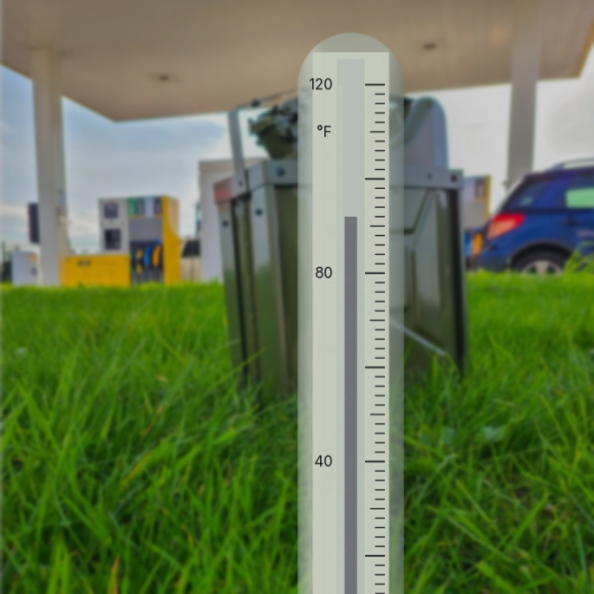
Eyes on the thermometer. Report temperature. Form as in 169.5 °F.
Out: 92 °F
